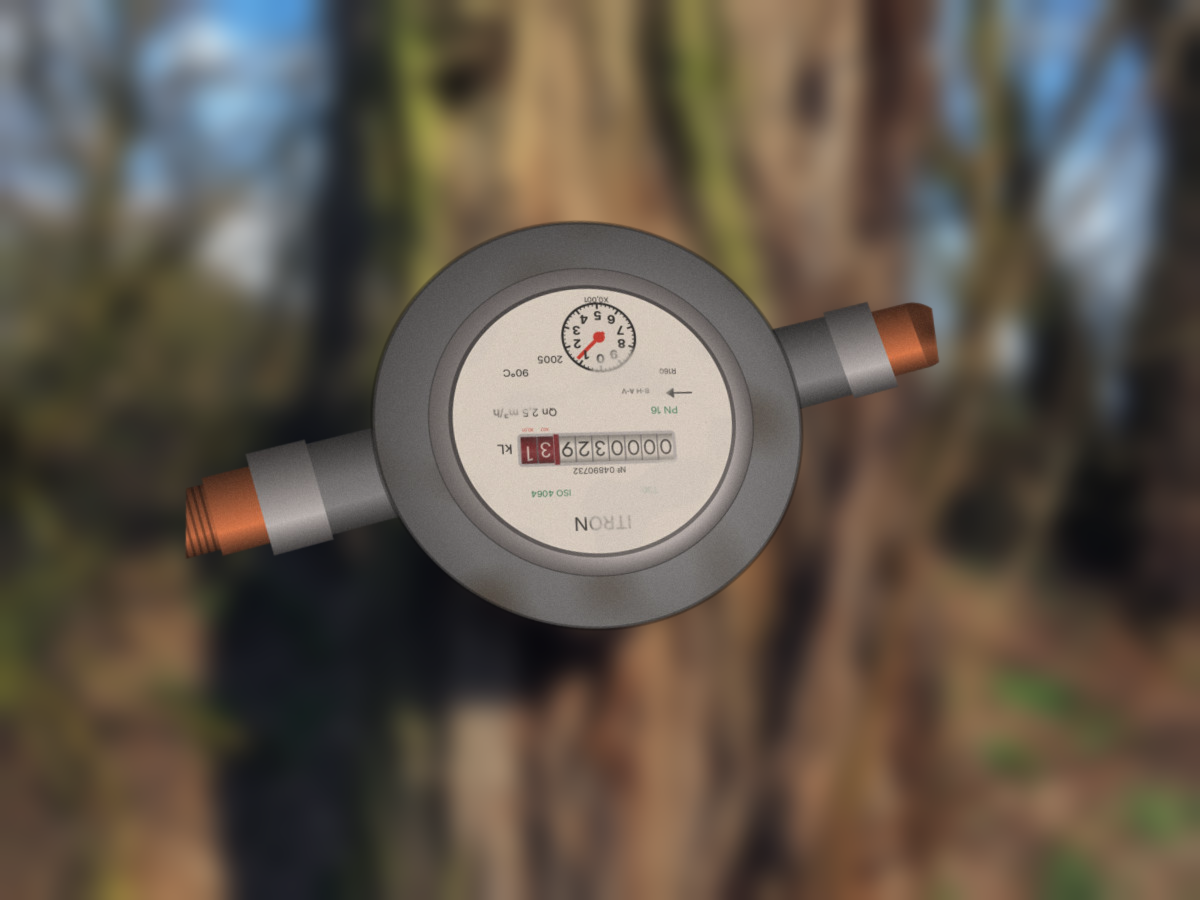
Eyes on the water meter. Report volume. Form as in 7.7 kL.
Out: 329.311 kL
